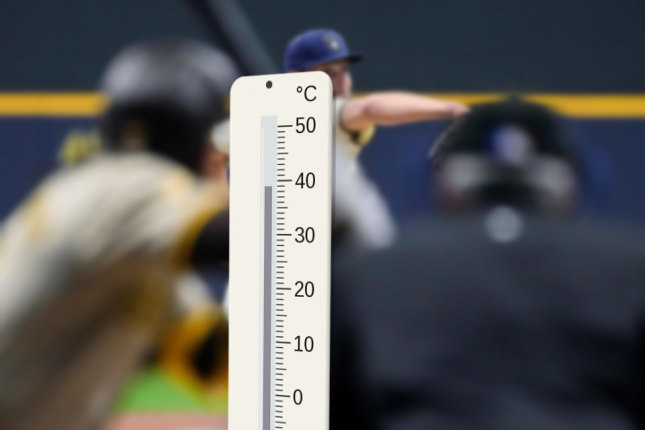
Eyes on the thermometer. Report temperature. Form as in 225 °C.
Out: 39 °C
